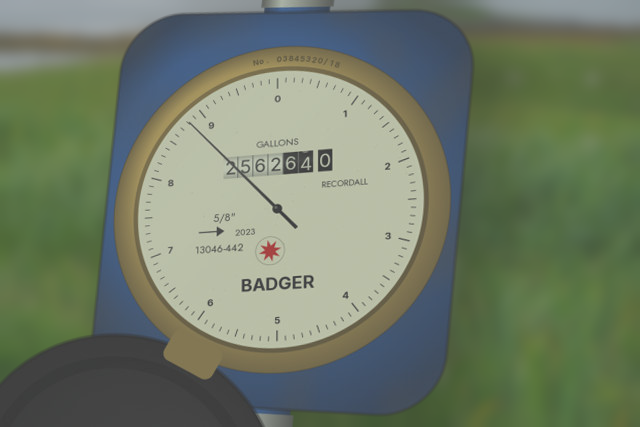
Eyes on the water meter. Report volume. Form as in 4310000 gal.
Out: 2562638.8 gal
